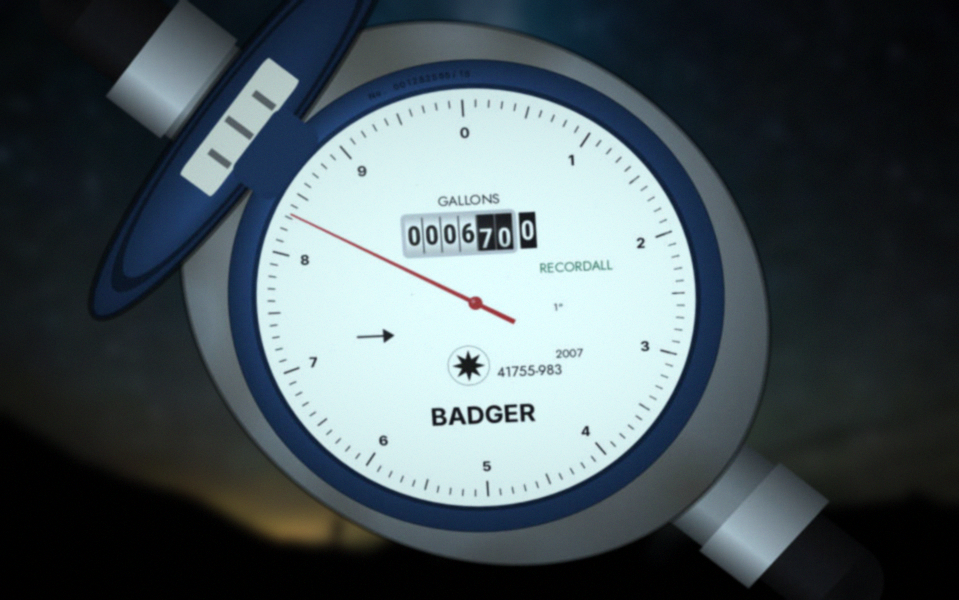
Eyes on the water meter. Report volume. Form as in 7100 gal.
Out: 6698.3 gal
